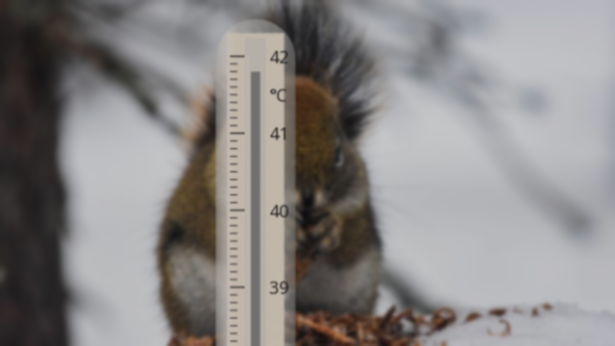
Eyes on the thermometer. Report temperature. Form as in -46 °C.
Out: 41.8 °C
